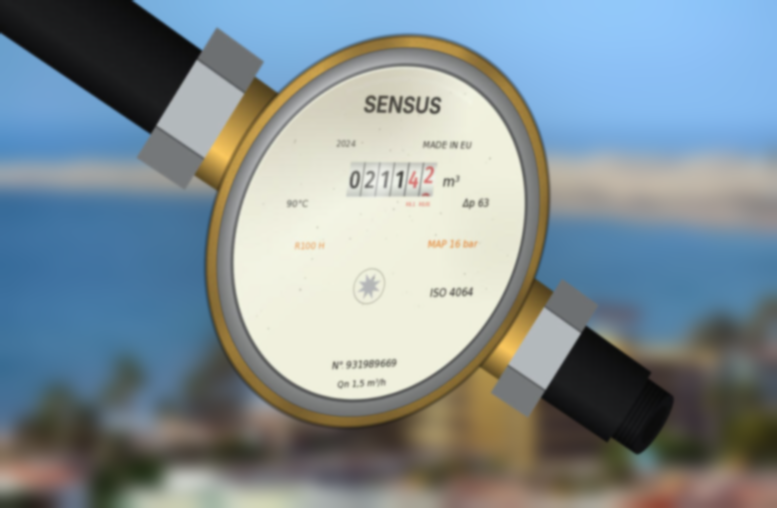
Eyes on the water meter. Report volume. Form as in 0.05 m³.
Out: 211.42 m³
